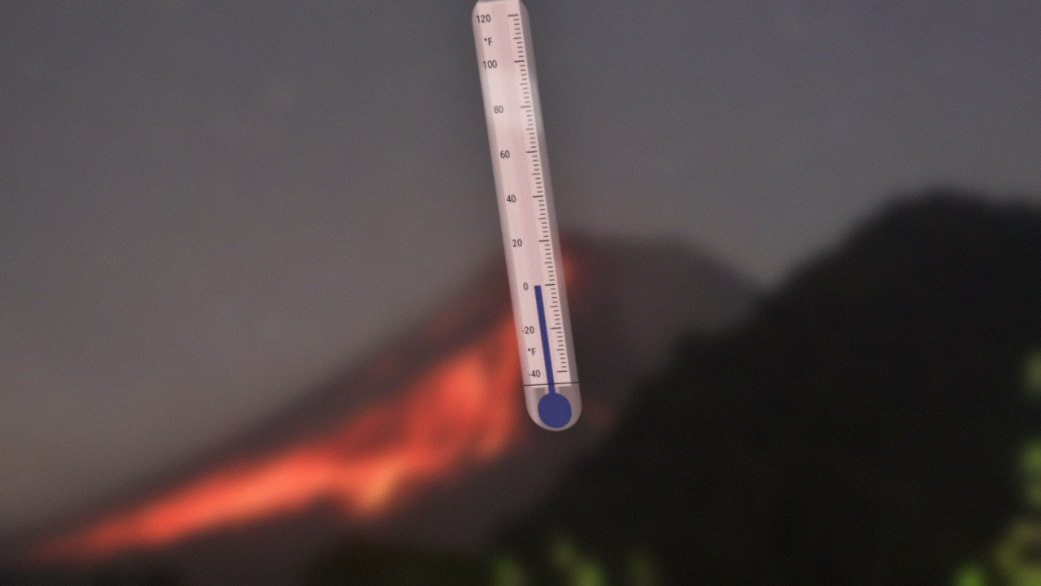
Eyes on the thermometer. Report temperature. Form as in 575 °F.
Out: 0 °F
